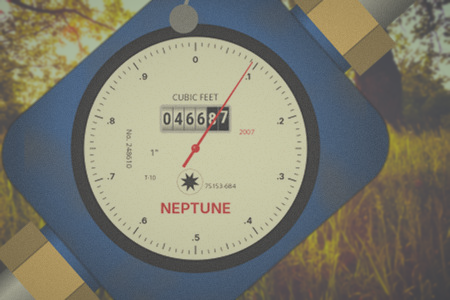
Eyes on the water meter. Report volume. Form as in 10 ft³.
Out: 46687.09 ft³
